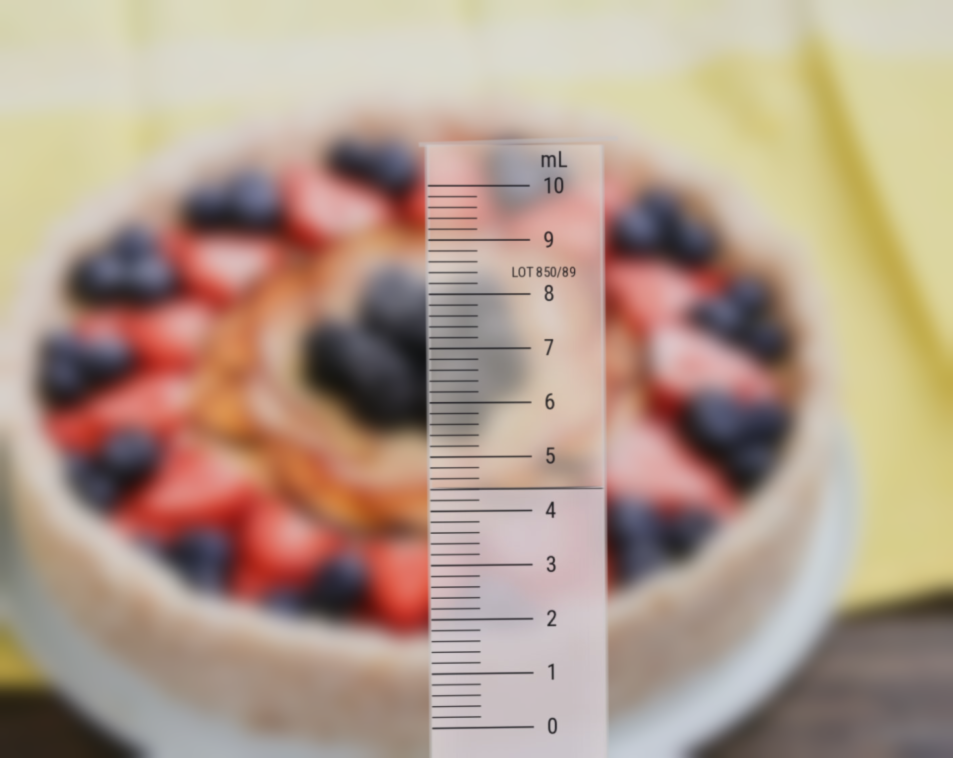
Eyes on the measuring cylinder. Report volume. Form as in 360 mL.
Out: 4.4 mL
